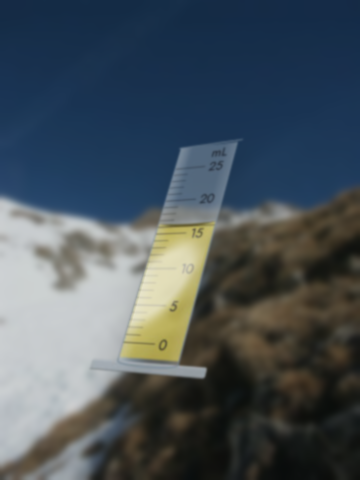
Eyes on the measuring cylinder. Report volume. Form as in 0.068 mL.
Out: 16 mL
